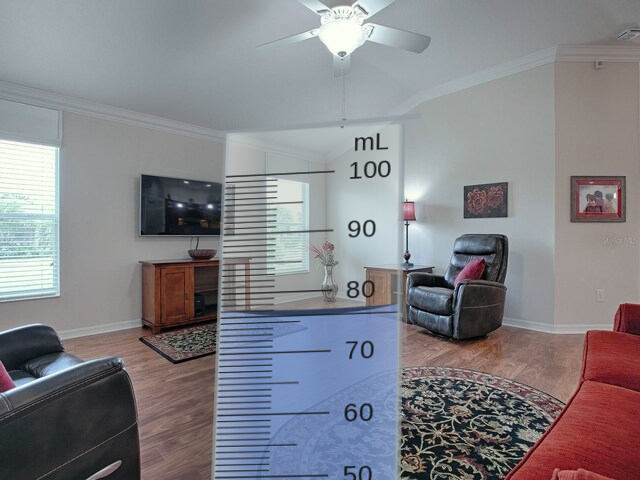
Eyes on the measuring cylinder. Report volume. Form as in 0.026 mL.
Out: 76 mL
